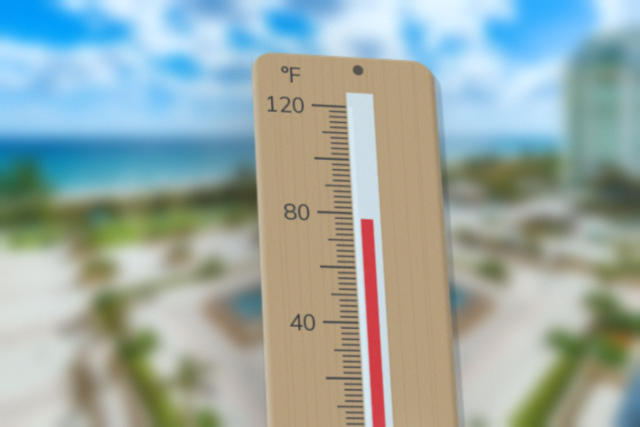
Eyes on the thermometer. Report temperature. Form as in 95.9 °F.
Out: 78 °F
